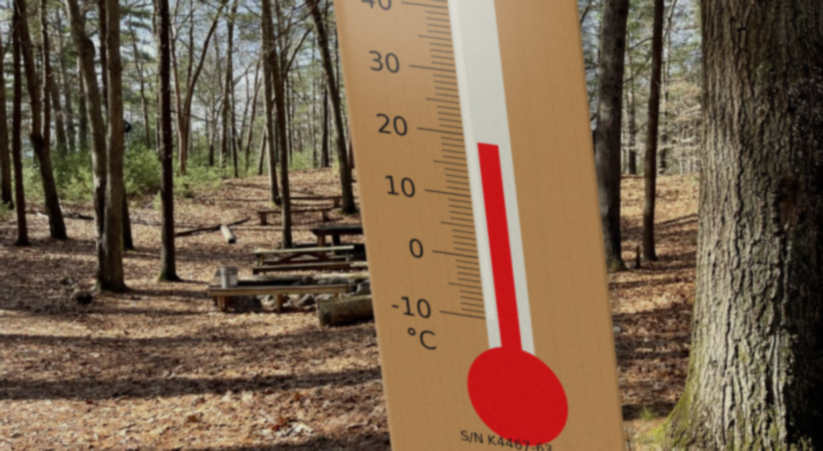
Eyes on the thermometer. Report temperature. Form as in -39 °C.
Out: 19 °C
